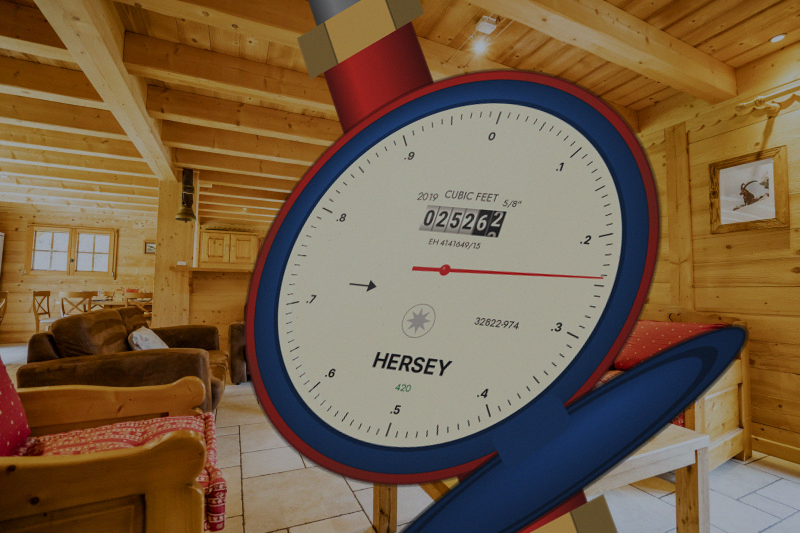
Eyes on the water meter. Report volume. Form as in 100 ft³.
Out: 25262.24 ft³
